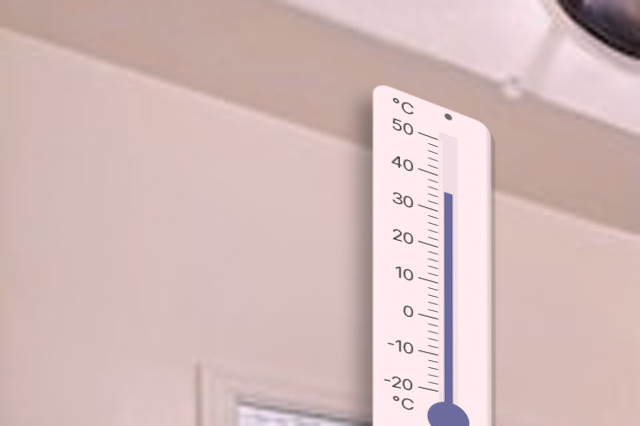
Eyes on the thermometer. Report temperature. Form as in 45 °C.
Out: 36 °C
